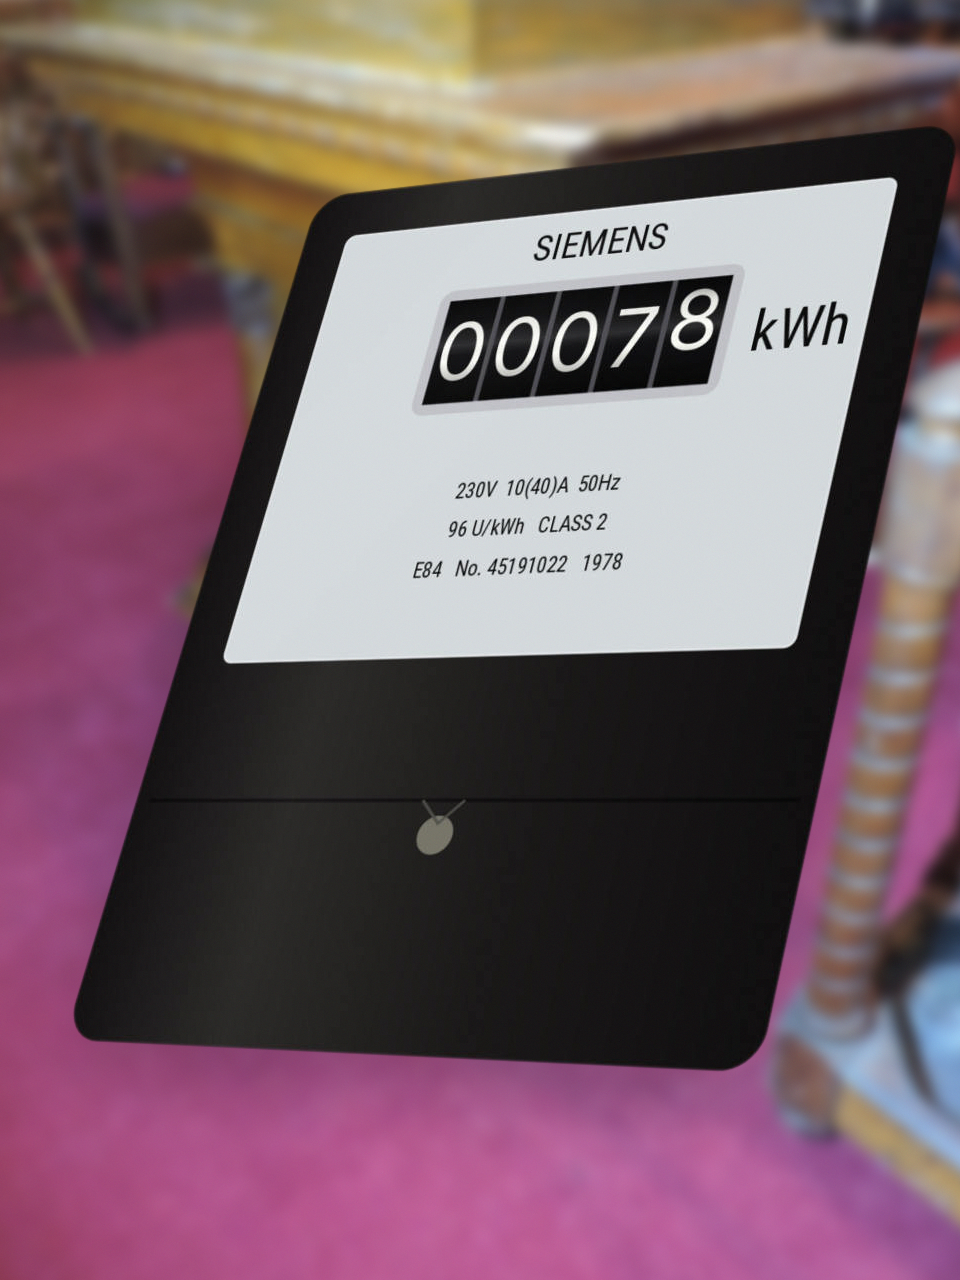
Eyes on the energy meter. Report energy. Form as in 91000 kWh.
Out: 78 kWh
